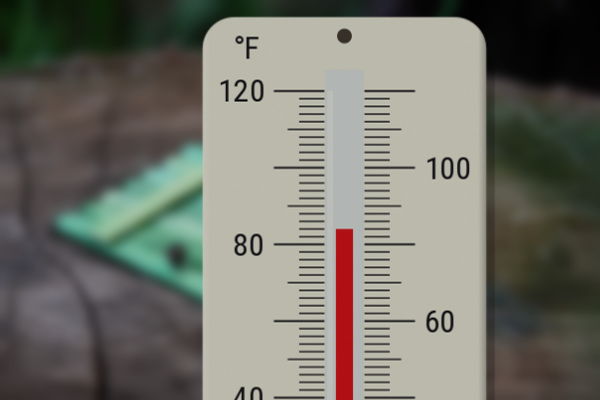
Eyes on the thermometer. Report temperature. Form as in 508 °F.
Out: 84 °F
